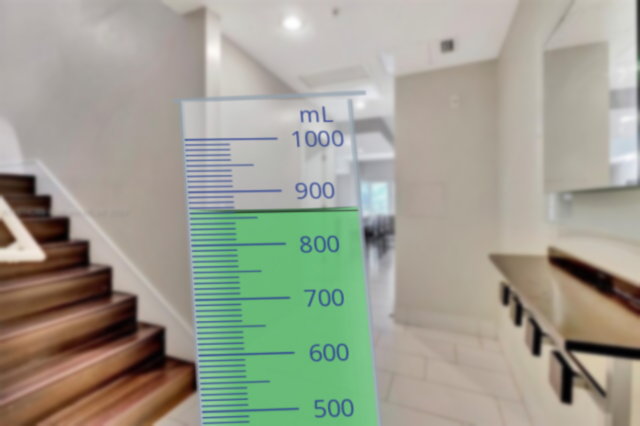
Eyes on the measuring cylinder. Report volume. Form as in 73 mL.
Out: 860 mL
